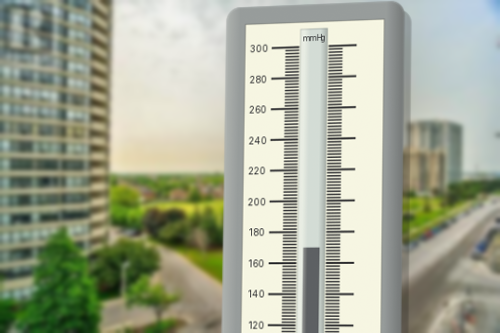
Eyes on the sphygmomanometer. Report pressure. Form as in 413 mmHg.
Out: 170 mmHg
